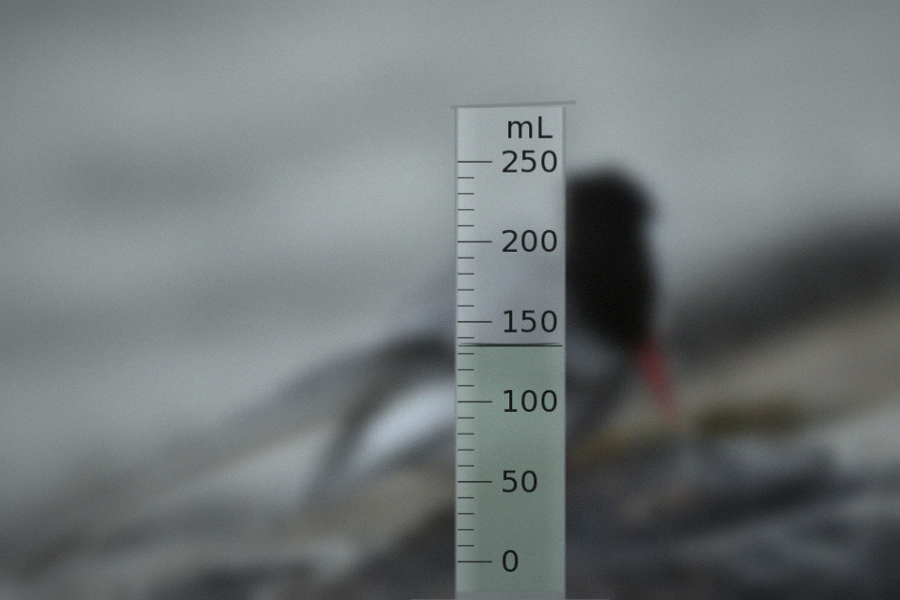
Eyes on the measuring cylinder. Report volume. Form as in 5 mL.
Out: 135 mL
